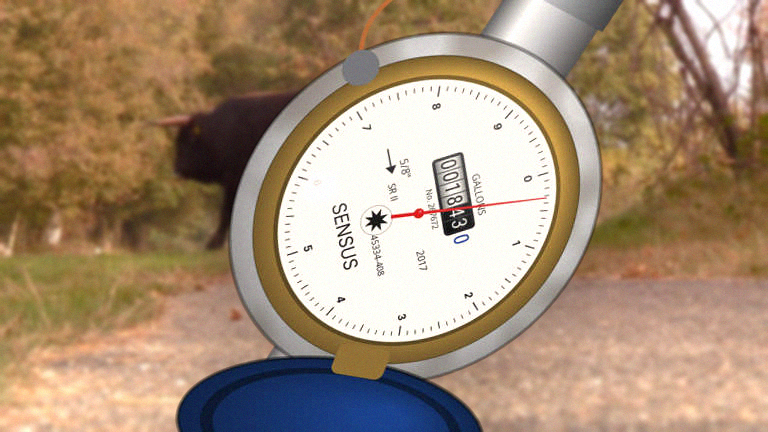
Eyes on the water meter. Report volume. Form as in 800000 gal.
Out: 18430.3 gal
